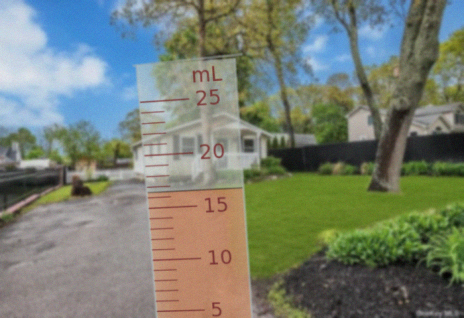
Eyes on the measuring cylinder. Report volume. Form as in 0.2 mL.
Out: 16.5 mL
